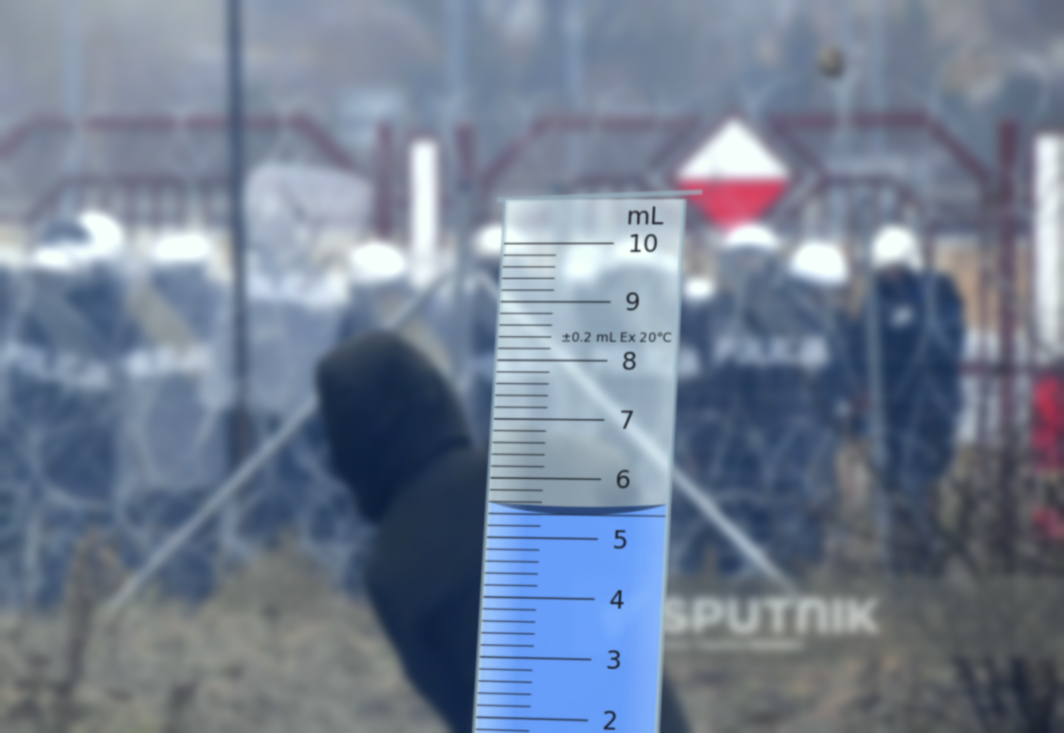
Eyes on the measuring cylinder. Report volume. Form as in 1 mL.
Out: 5.4 mL
